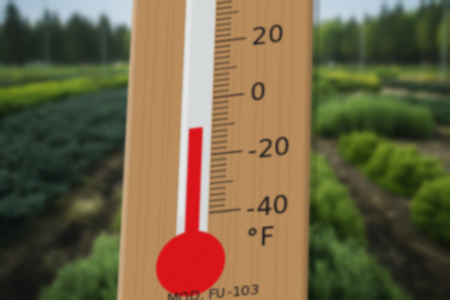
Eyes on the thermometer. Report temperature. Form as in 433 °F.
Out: -10 °F
